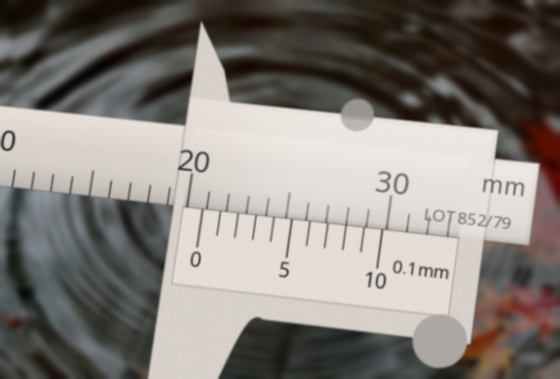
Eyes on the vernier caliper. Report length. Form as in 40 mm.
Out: 20.8 mm
